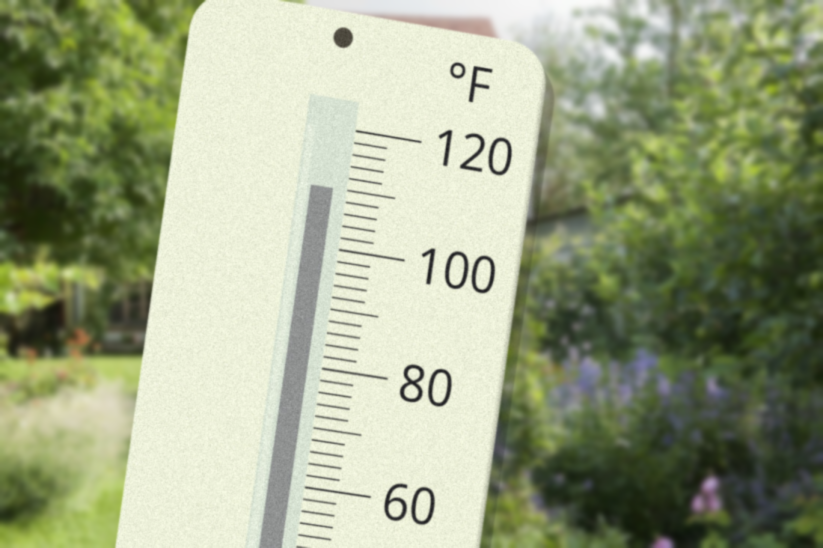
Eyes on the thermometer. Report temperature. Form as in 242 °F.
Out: 110 °F
